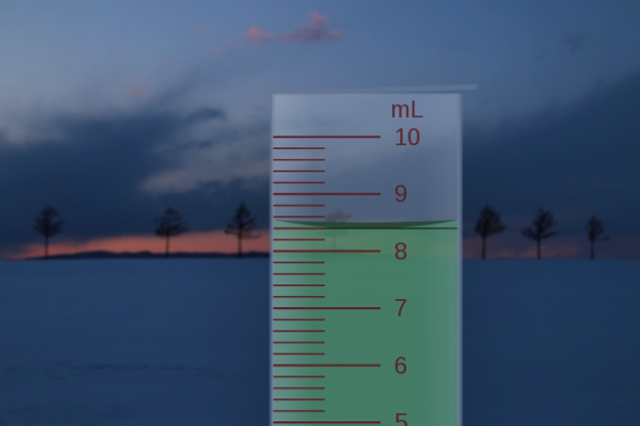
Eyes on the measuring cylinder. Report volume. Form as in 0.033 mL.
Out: 8.4 mL
